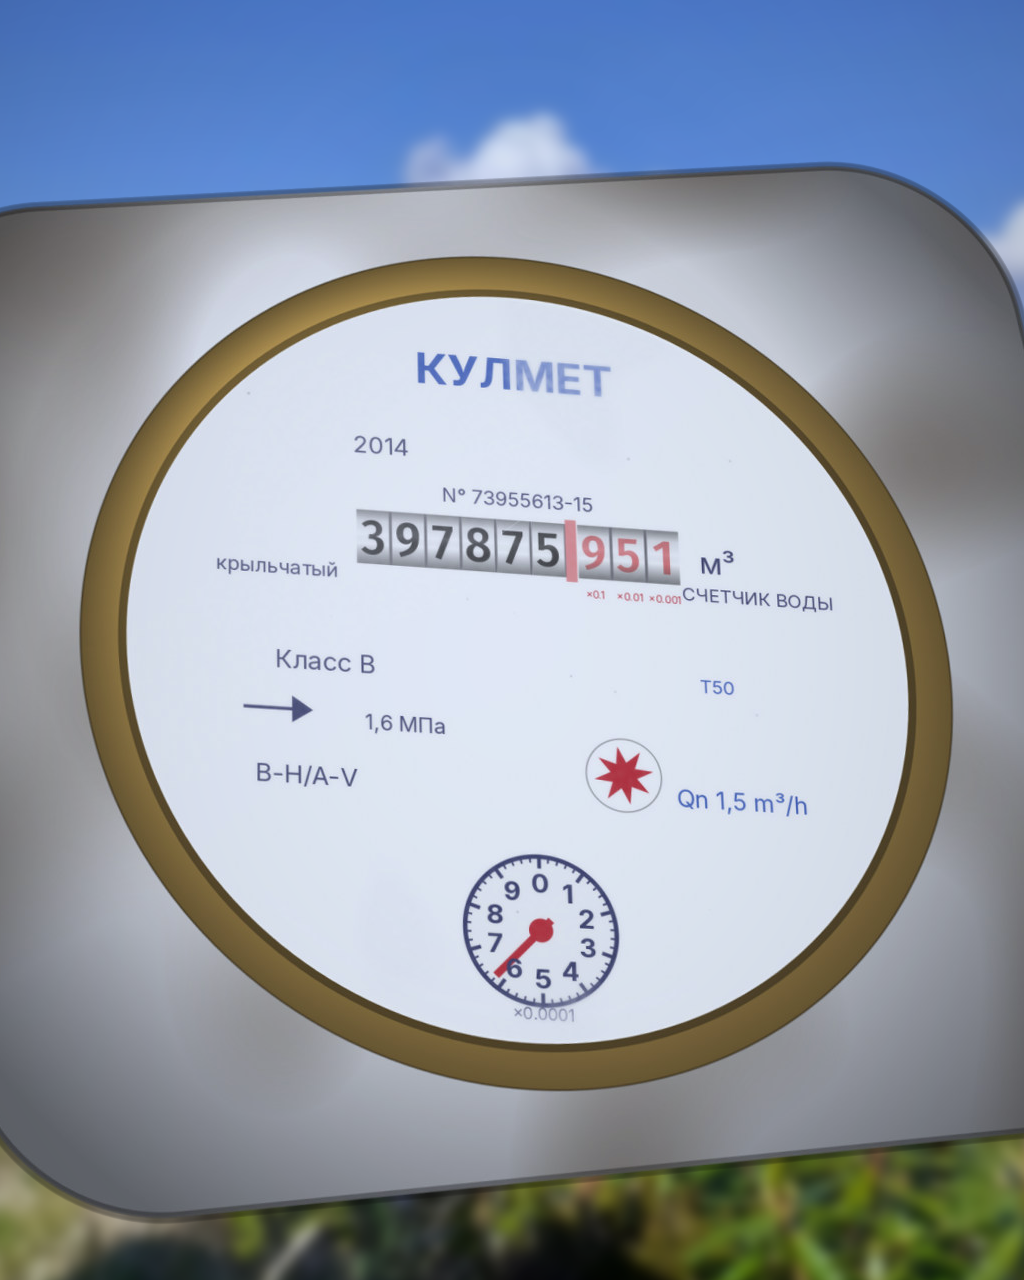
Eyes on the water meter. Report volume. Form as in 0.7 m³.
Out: 397875.9516 m³
